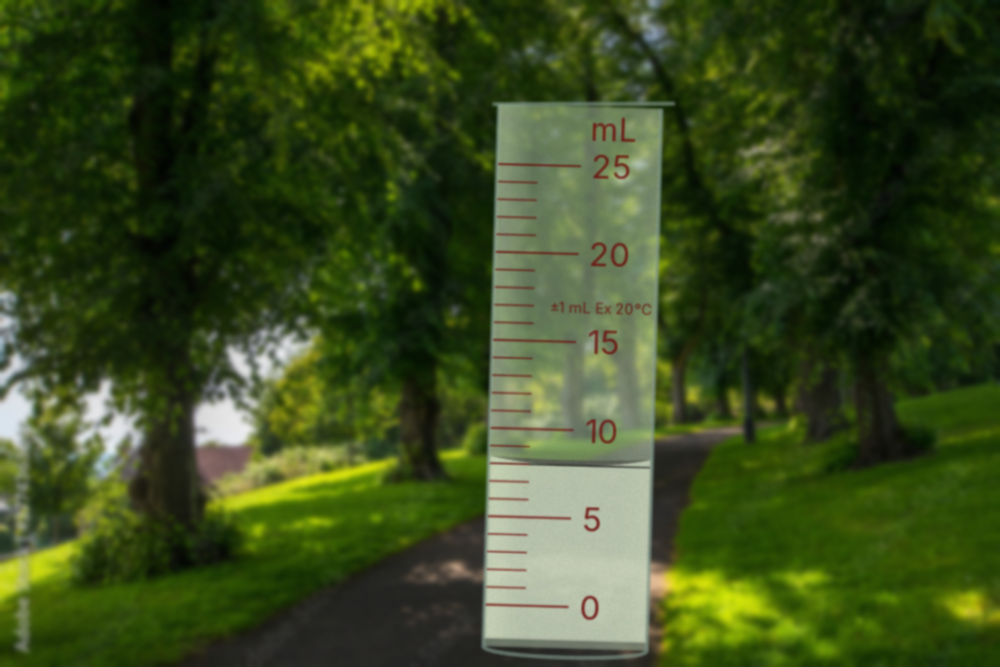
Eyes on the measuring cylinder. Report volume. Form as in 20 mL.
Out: 8 mL
